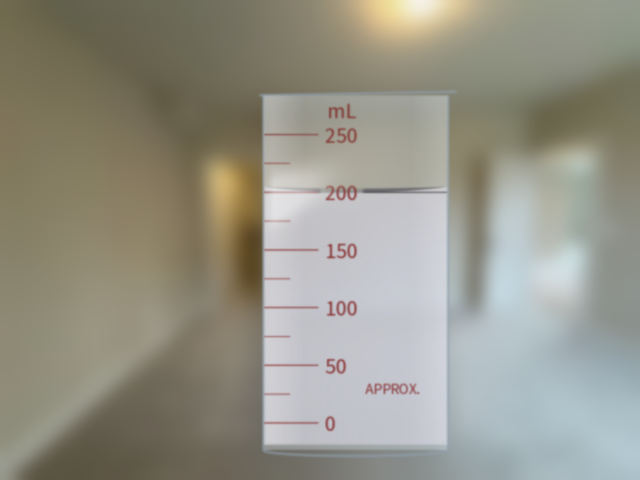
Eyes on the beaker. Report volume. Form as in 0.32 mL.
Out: 200 mL
